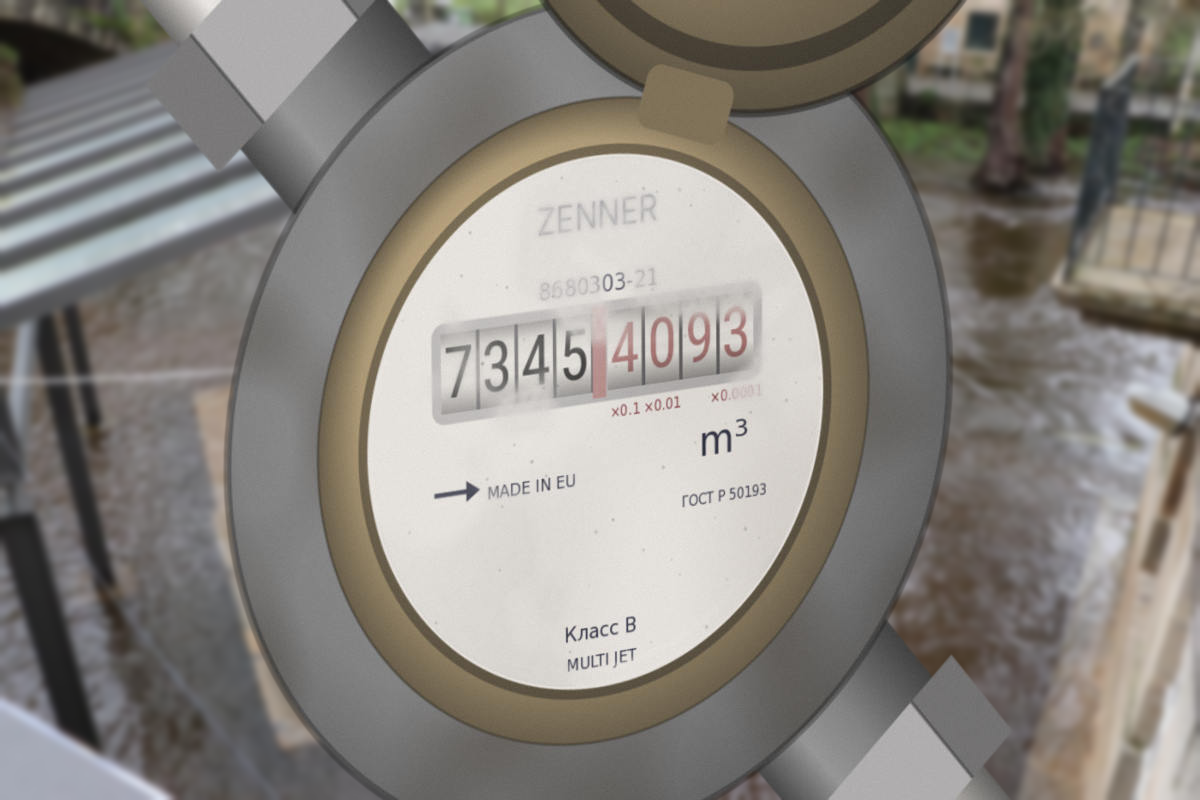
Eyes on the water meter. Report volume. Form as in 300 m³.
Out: 7345.4093 m³
